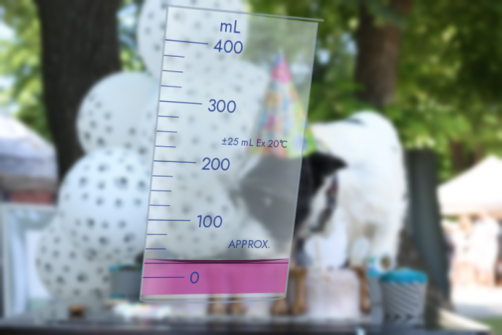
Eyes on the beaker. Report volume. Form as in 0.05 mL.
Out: 25 mL
